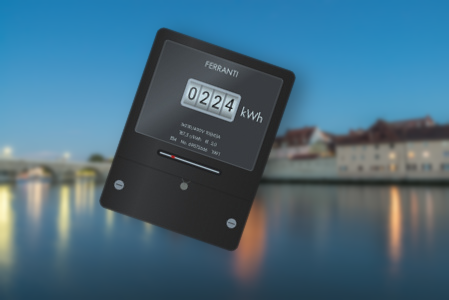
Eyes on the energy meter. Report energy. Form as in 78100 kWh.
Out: 224 kWh
